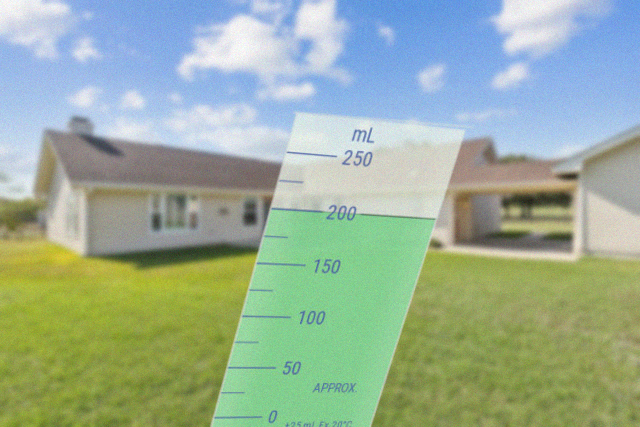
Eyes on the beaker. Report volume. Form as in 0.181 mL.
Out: 200 mL
